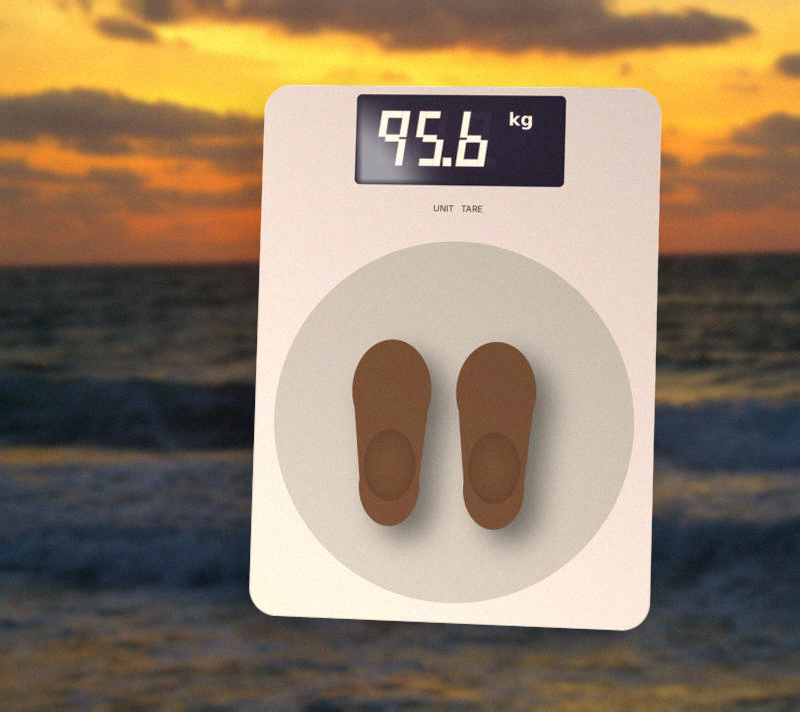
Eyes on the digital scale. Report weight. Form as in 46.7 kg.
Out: 95.6 kg
